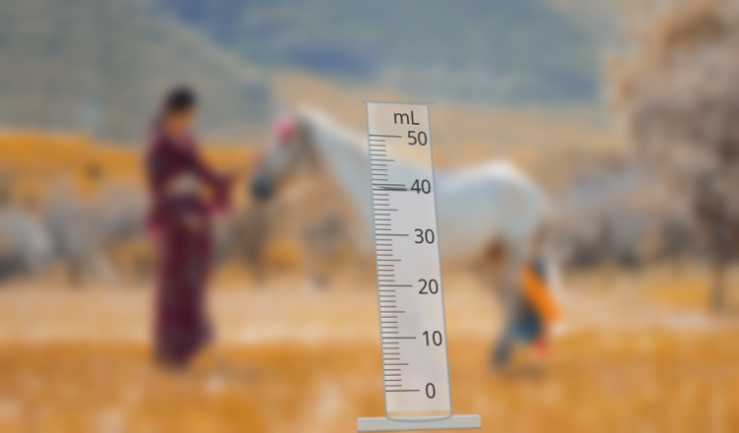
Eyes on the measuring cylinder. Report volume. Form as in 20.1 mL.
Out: 39 mL
